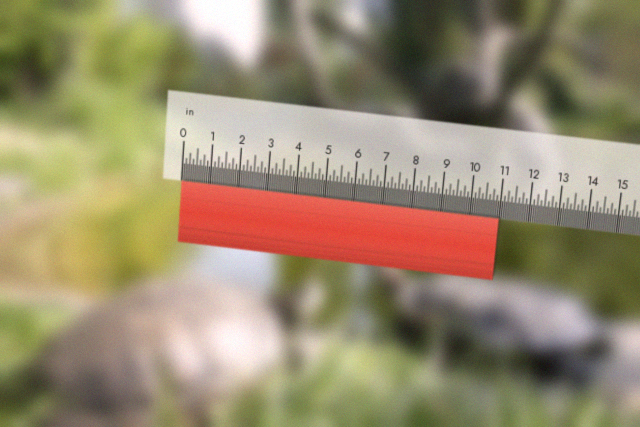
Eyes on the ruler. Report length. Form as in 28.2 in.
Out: 11 in
